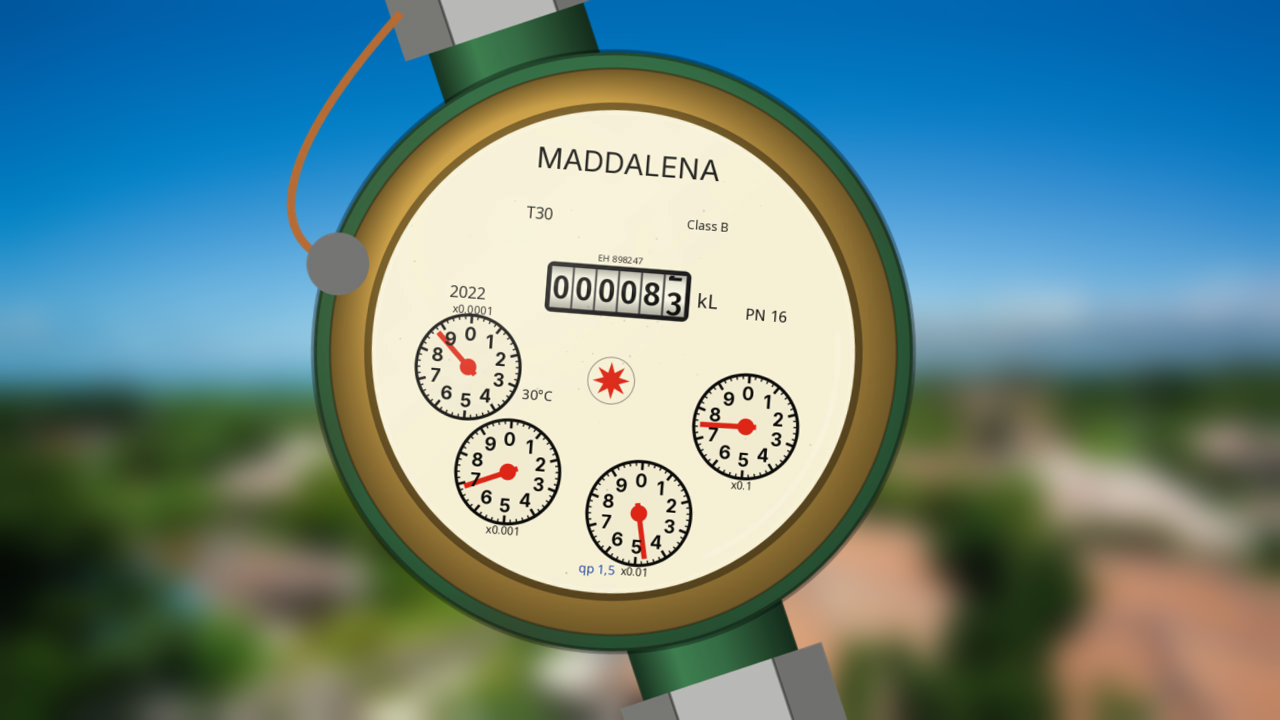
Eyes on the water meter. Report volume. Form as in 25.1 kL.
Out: 82.7468 kL
